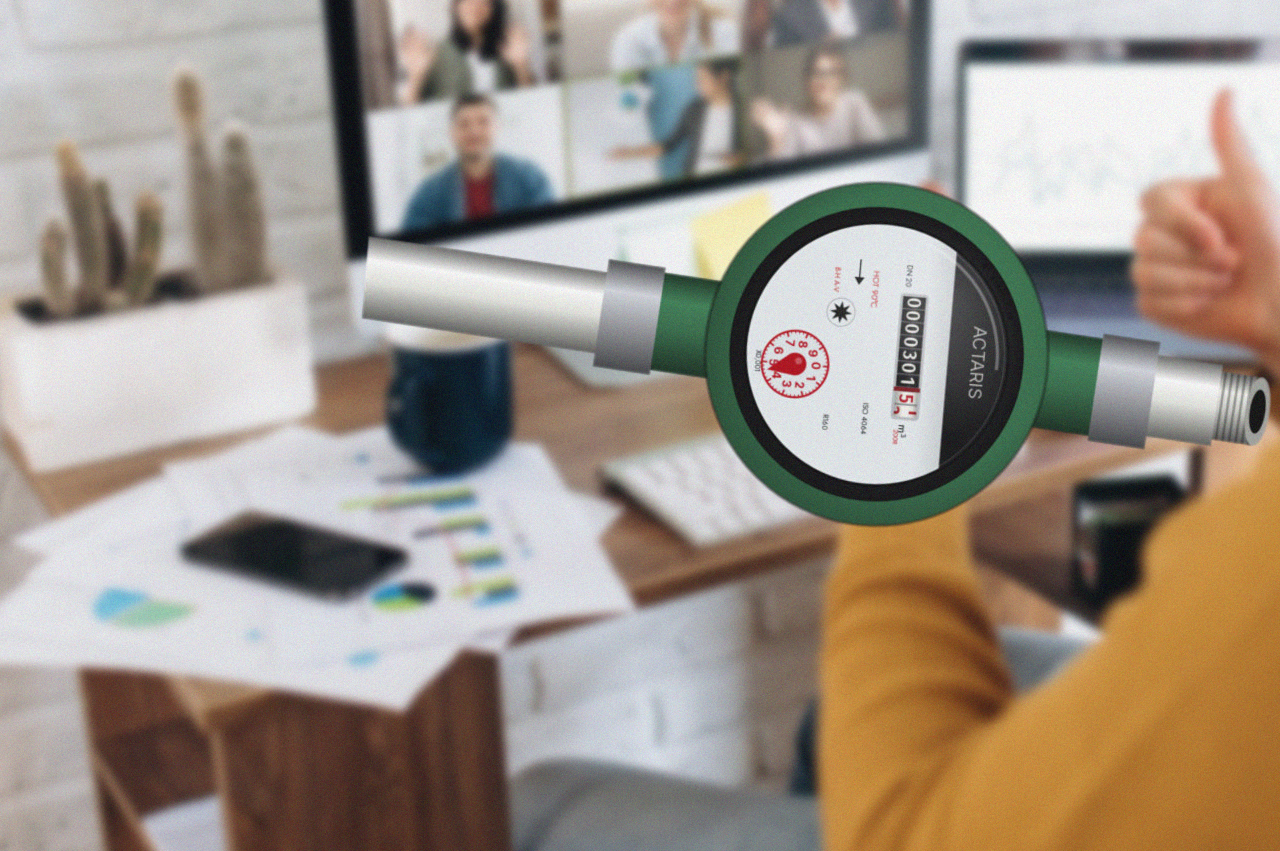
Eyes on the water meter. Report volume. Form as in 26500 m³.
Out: 301.514 m³
